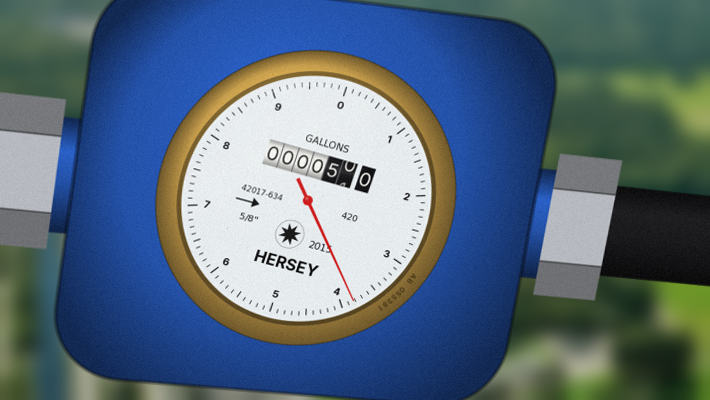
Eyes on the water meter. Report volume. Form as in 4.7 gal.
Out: 503.8 gal
